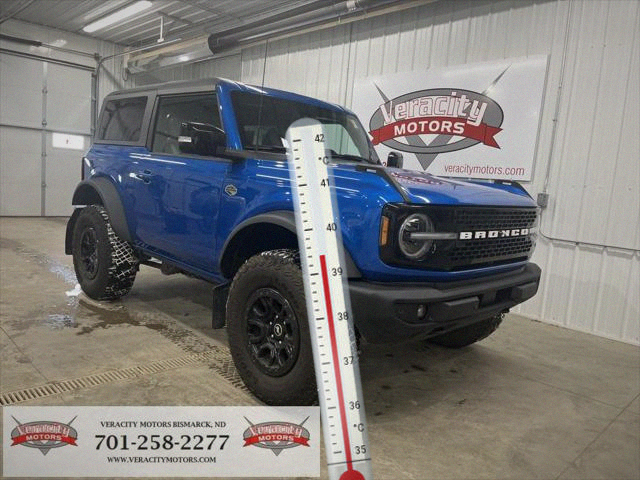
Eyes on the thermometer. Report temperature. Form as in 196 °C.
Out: 39.4 °C
